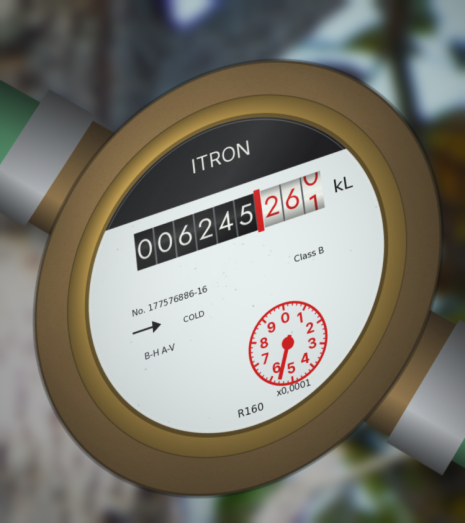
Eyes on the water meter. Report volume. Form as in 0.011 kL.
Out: 6245.2605 kL
